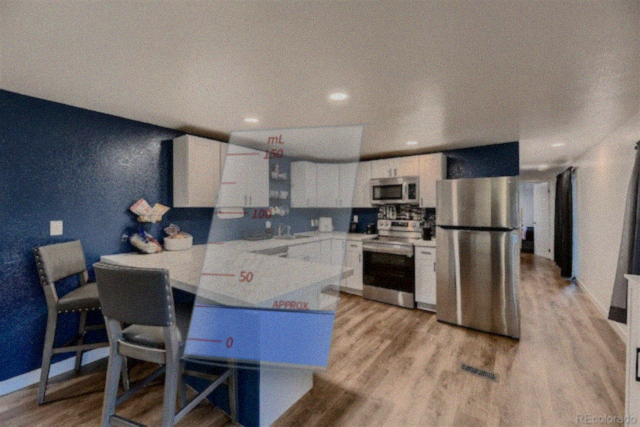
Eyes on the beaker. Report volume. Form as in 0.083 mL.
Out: 25 mL
